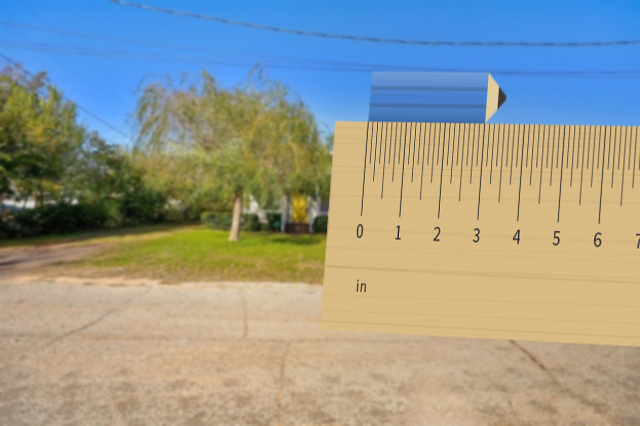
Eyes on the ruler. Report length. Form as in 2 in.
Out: 3.5 in
